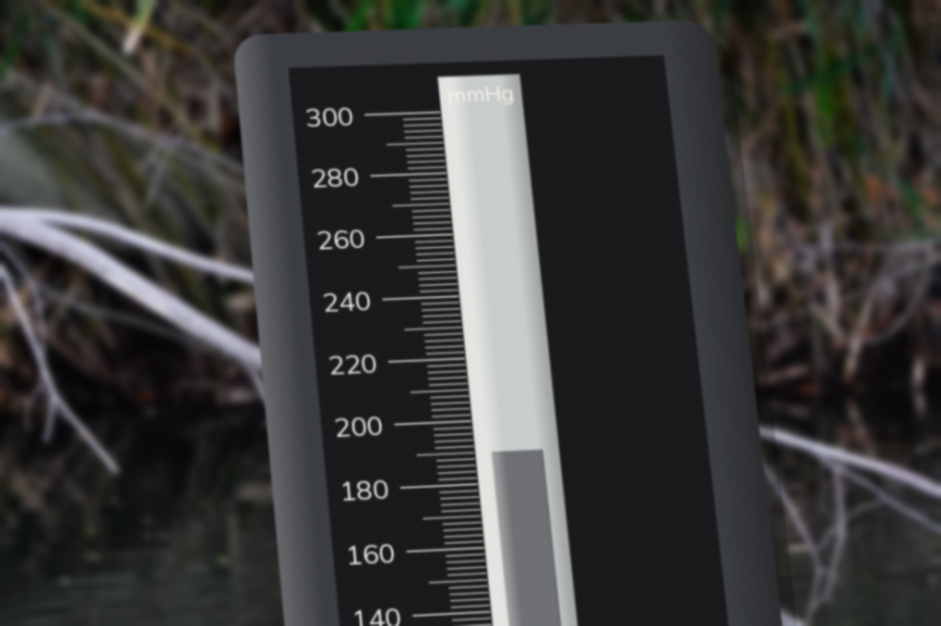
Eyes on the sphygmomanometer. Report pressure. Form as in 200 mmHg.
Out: 190 mmHg
